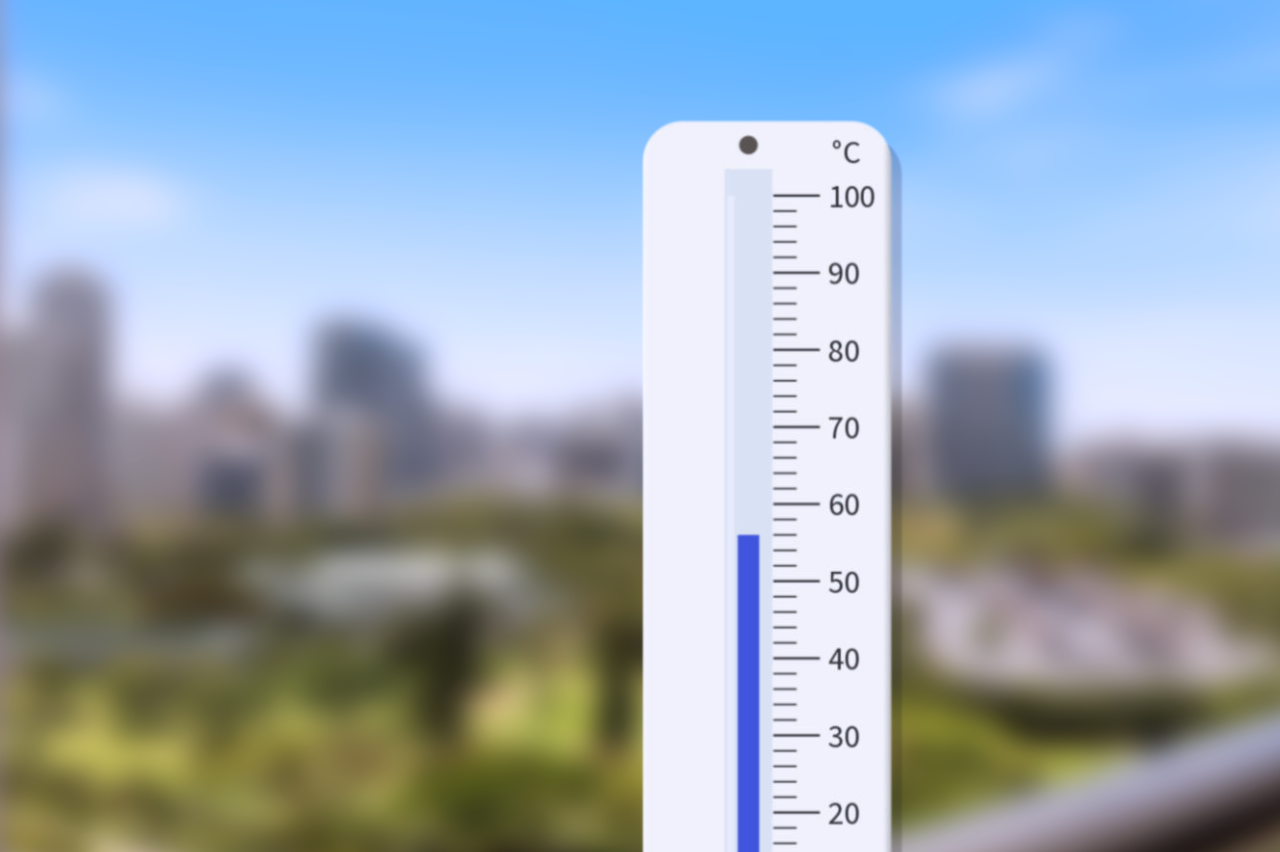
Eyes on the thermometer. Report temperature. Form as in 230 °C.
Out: 56 °C
